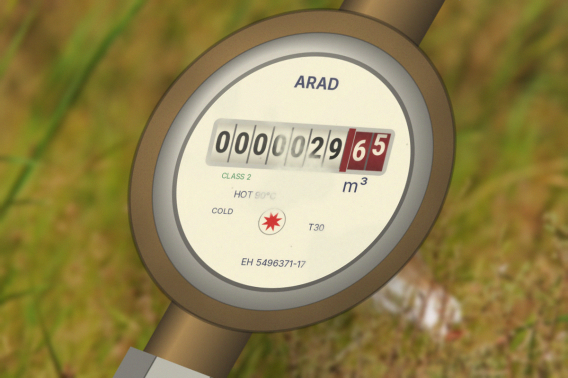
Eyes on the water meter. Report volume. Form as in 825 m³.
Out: 29.65 m³
